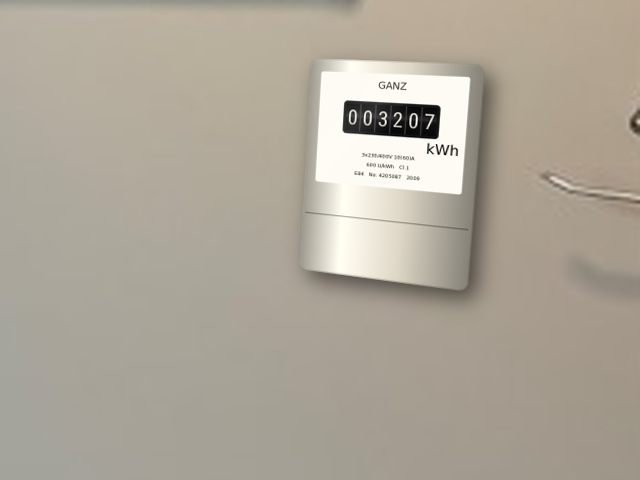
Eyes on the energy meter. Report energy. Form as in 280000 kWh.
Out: 3207 kWh
